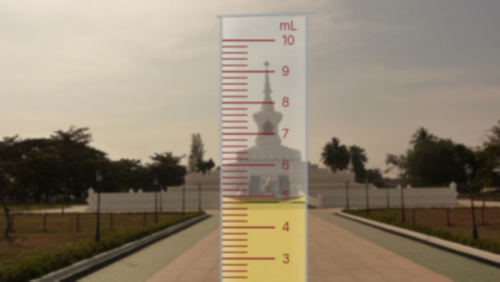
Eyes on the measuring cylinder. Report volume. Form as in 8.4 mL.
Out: 4.8 mL
